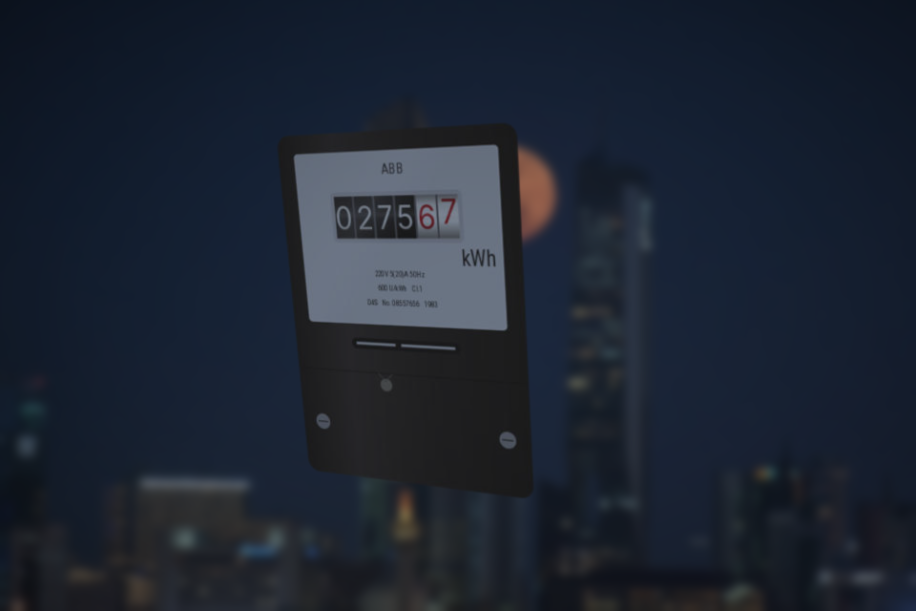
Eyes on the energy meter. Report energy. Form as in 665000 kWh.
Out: 275.67 kWh
